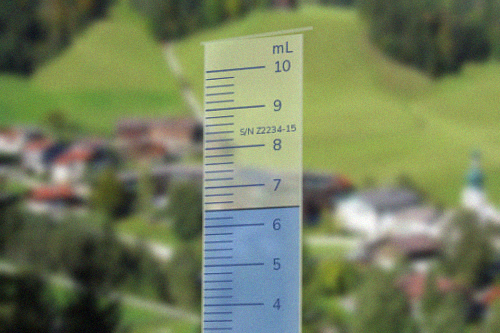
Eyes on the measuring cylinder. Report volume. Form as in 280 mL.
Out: 6.4 mL
